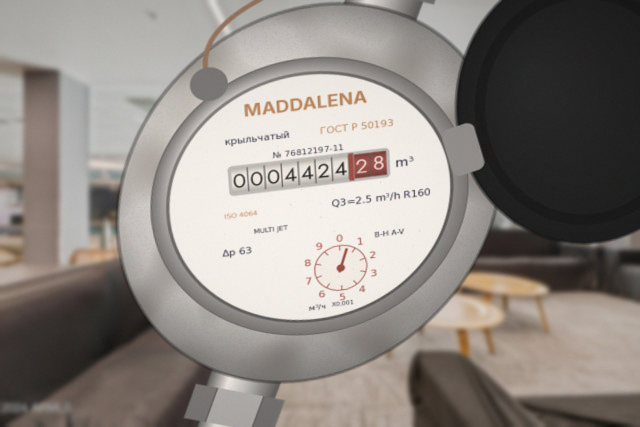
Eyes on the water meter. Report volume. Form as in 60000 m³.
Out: 4424.280 m³
